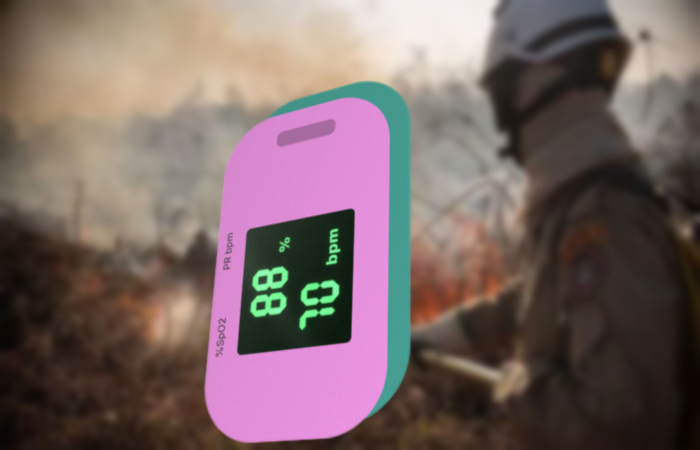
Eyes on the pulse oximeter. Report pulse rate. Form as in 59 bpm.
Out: 70 bpm
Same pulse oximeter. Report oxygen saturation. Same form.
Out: 88 %
